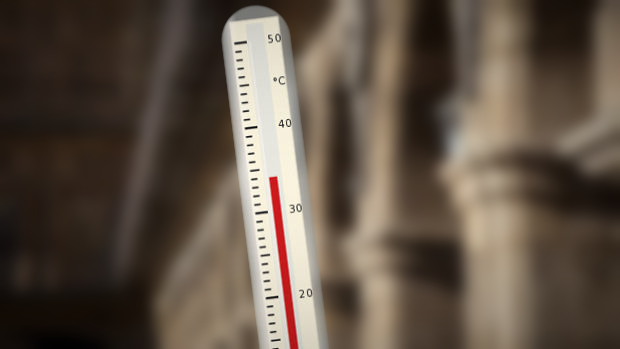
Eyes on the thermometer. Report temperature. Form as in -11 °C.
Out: 34 °C
